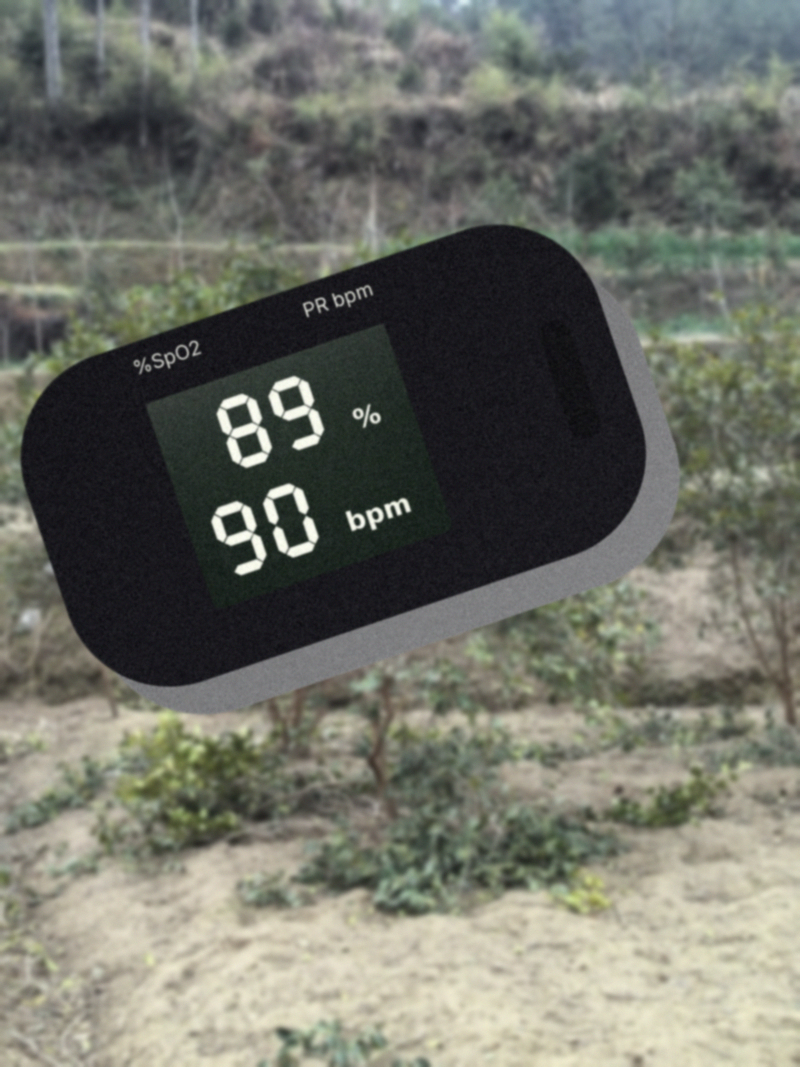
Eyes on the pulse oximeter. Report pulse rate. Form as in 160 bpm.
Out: 90 bpm
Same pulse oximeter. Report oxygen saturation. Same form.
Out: 89 %
